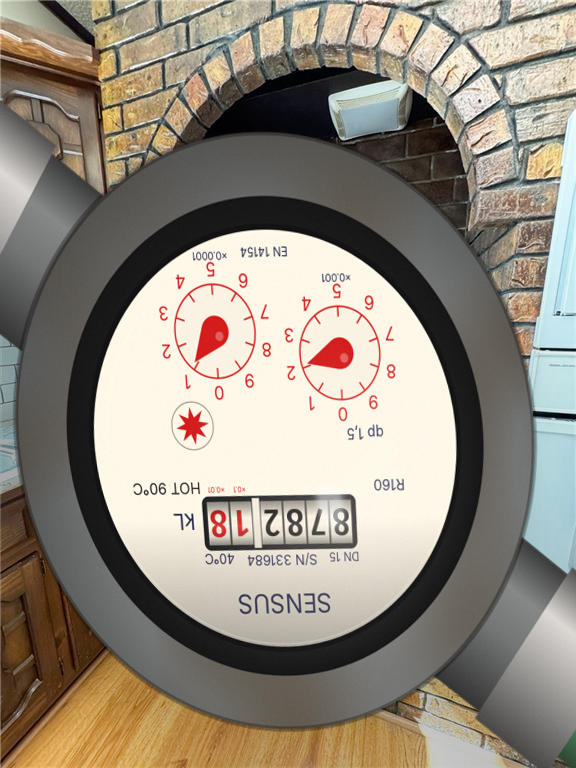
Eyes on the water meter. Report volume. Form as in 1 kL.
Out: 8782.1821 kL
